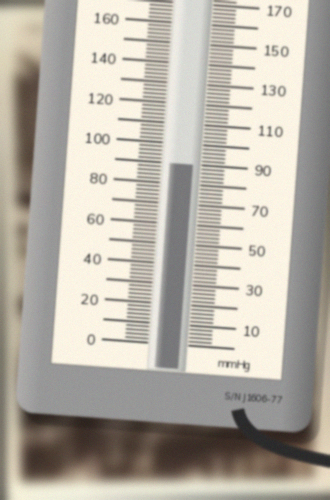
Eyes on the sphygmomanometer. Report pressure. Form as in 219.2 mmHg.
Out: 90 mmHg
